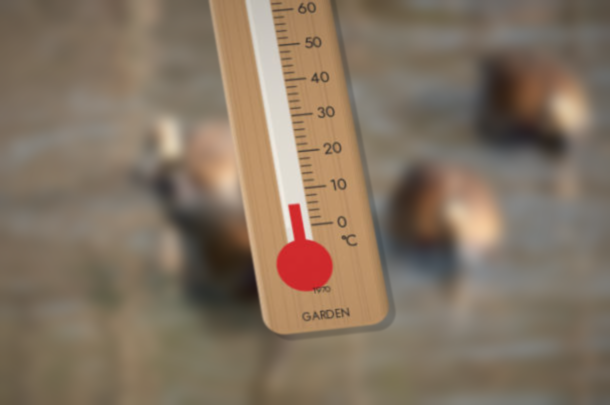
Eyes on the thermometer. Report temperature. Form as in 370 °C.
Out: 6 °C
